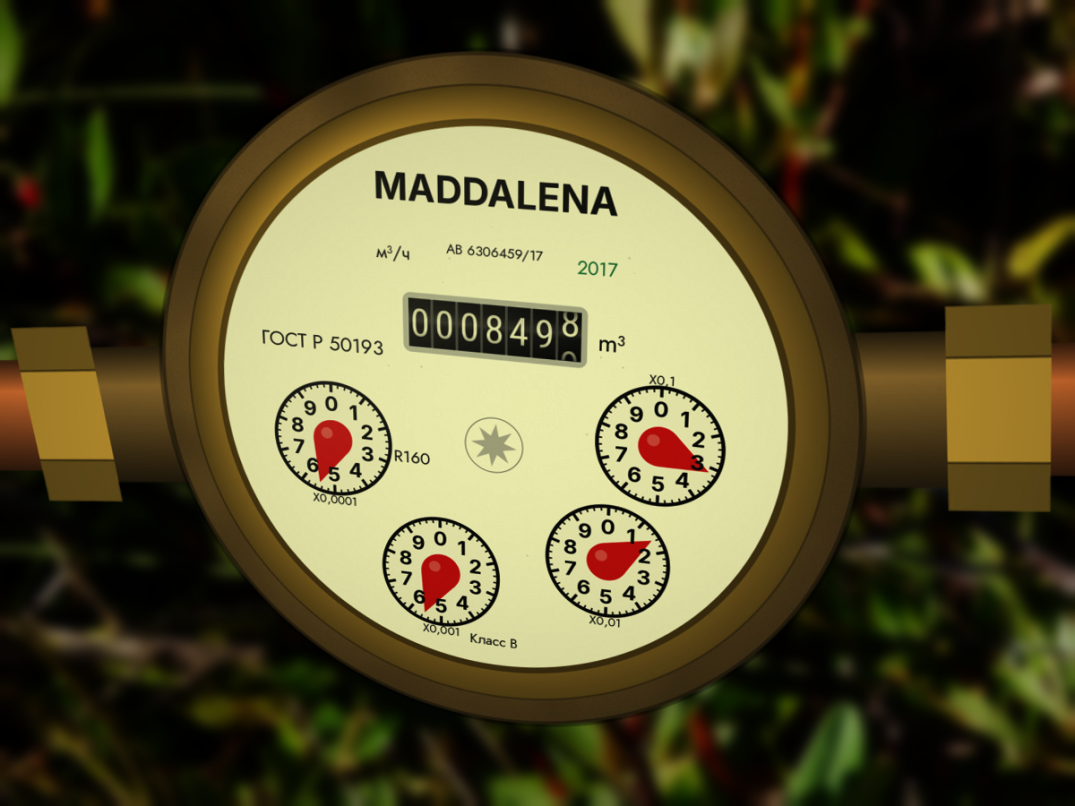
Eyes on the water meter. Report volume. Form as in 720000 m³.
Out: 8498.3155 m³
